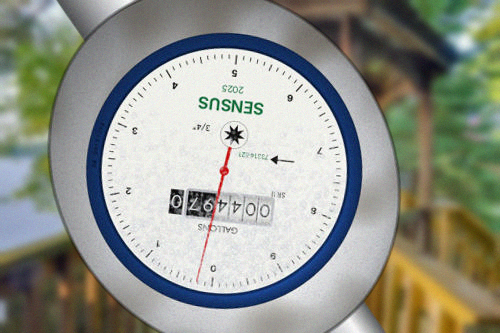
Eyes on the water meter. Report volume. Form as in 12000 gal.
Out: 44970.2 gal
